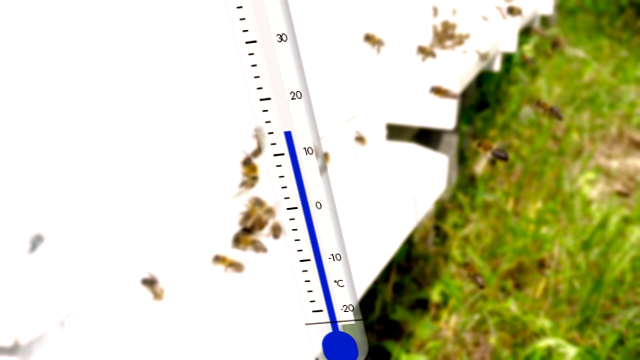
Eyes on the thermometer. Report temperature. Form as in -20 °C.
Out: 14 °C
